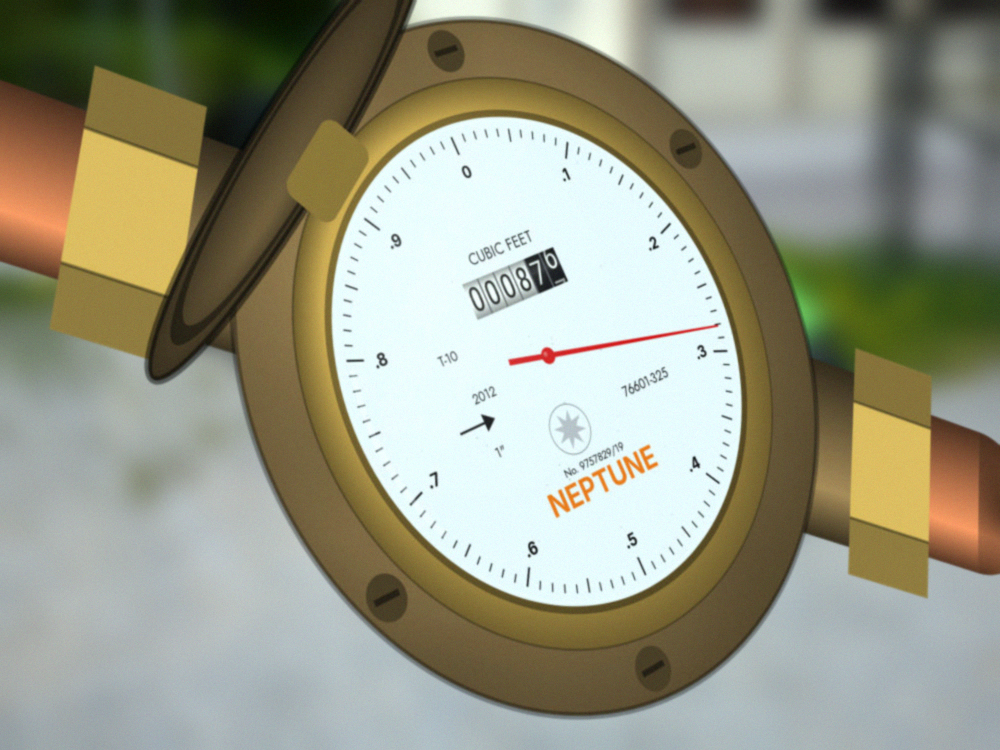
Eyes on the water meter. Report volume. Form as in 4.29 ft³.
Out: 876.28 ft³
